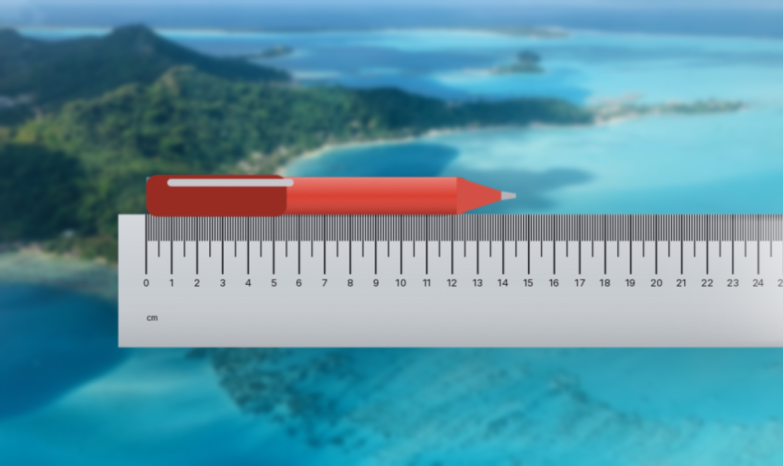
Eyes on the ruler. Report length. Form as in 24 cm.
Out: 14.5 cm
